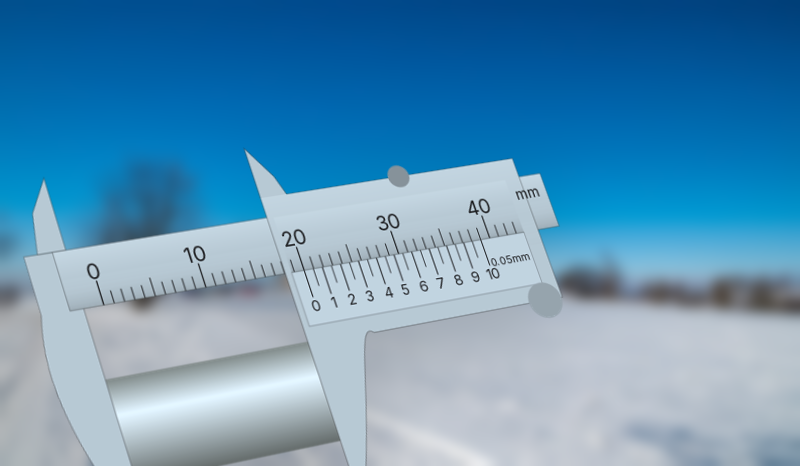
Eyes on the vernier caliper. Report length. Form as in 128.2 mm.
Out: 20.0 mm
